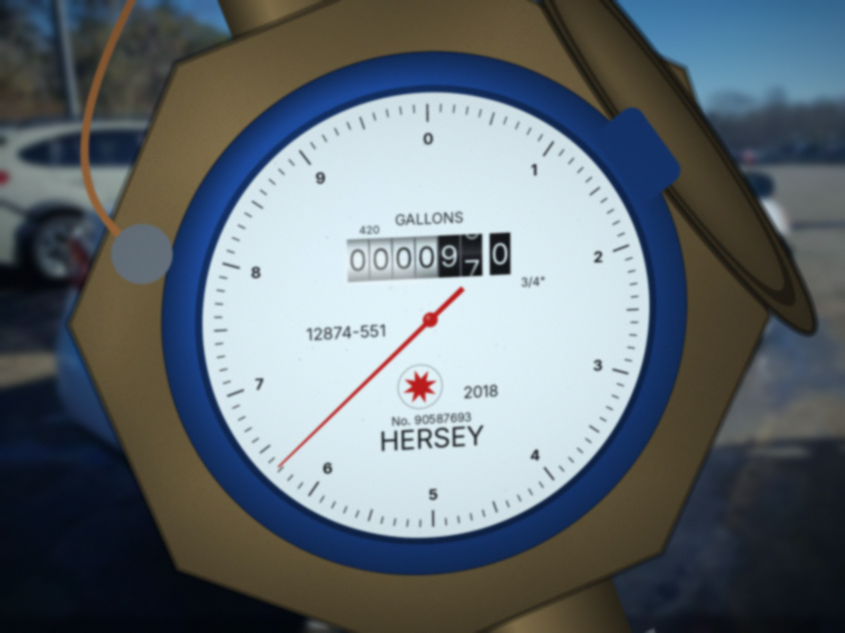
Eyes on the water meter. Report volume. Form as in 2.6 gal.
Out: 966.3 gal
